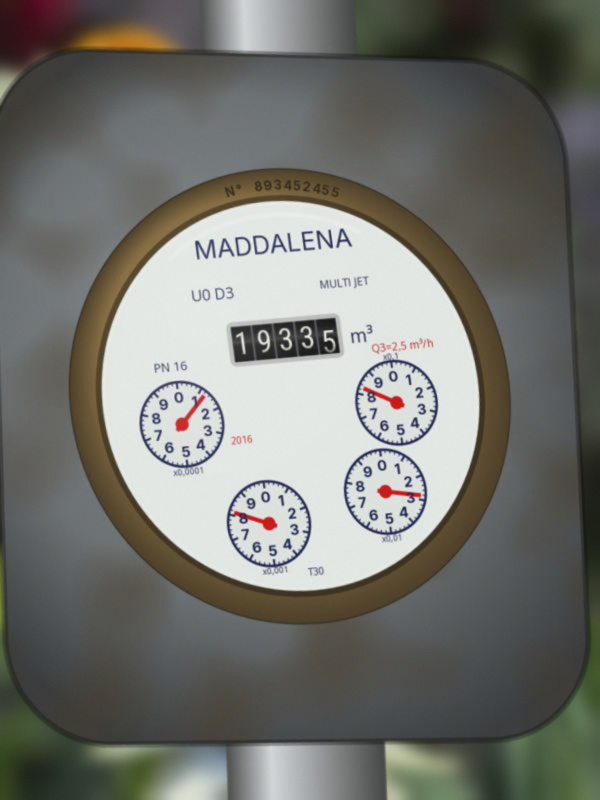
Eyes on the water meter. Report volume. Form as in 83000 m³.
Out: 19334.8281 m³
